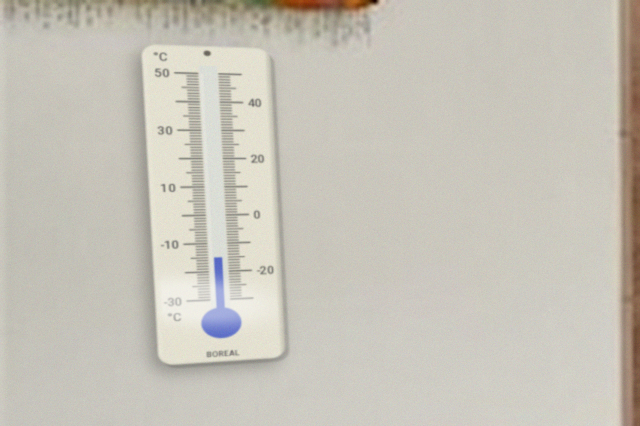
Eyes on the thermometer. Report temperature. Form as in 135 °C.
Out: -15 °C
